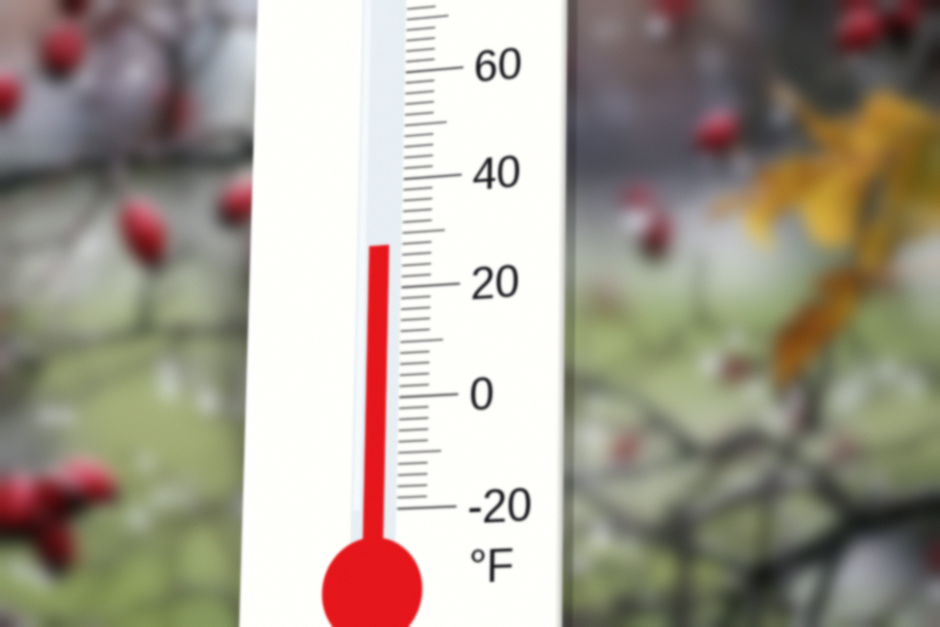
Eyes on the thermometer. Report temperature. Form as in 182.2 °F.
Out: 28 °F
